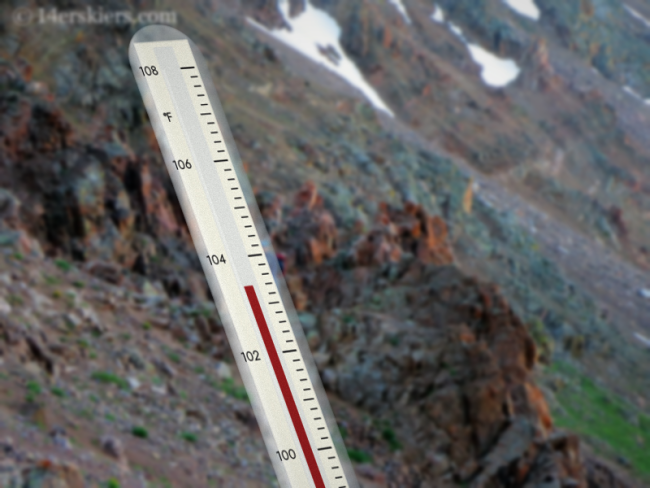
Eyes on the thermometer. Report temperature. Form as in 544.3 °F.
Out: 103.4 °F
